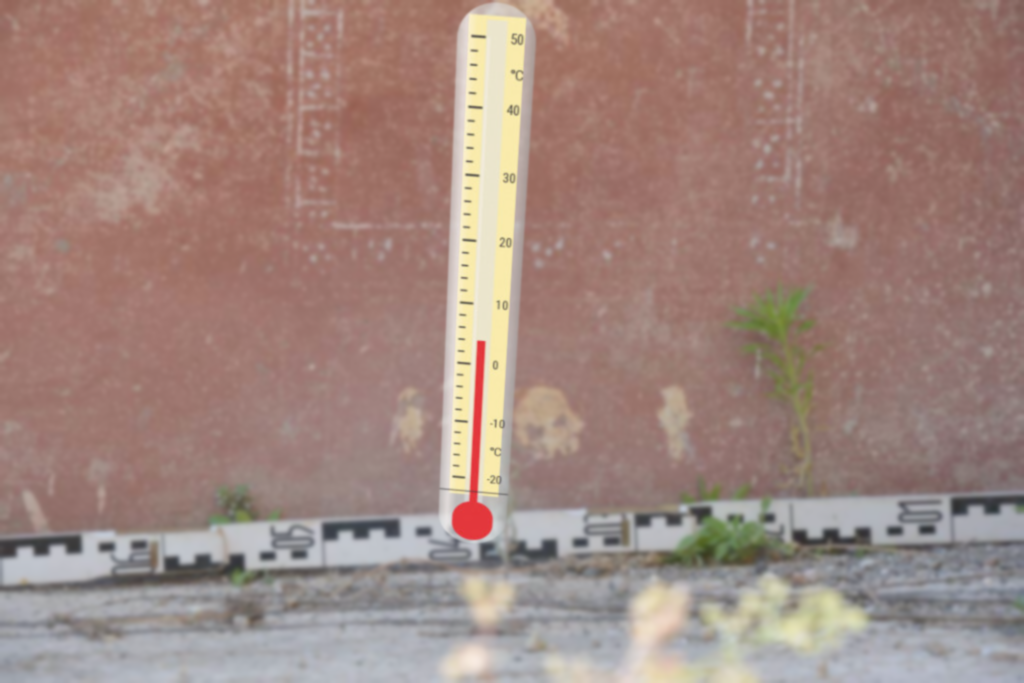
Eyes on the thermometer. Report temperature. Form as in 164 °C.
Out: 4 °C
